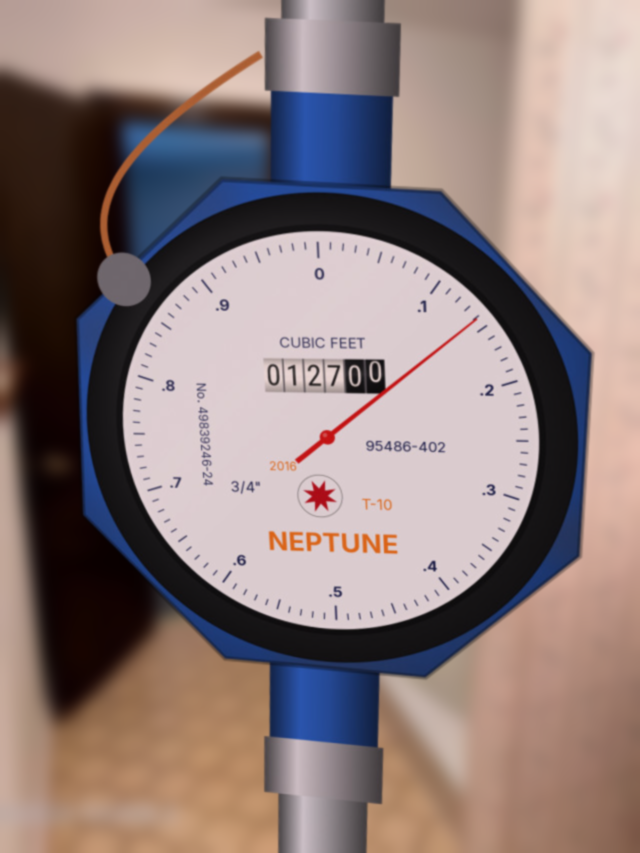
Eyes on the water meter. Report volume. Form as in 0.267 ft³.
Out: 12700.14 ft³
